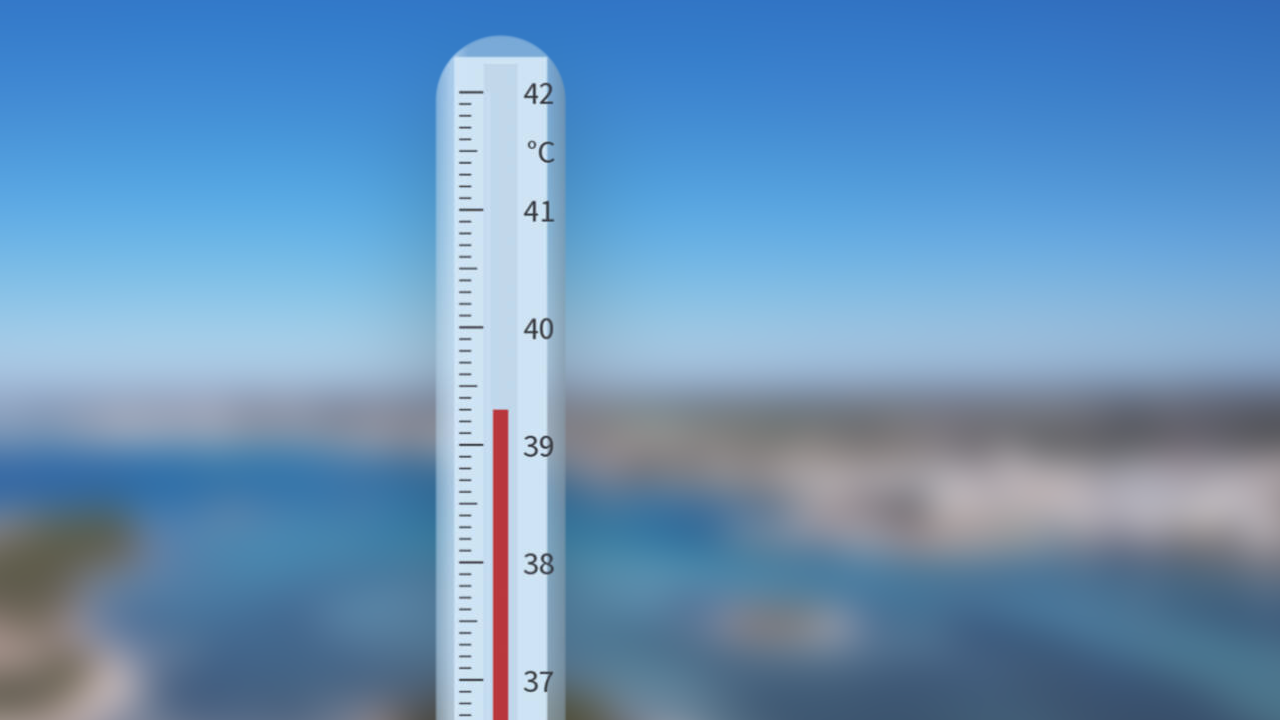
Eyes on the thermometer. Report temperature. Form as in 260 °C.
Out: 39.3 °C
